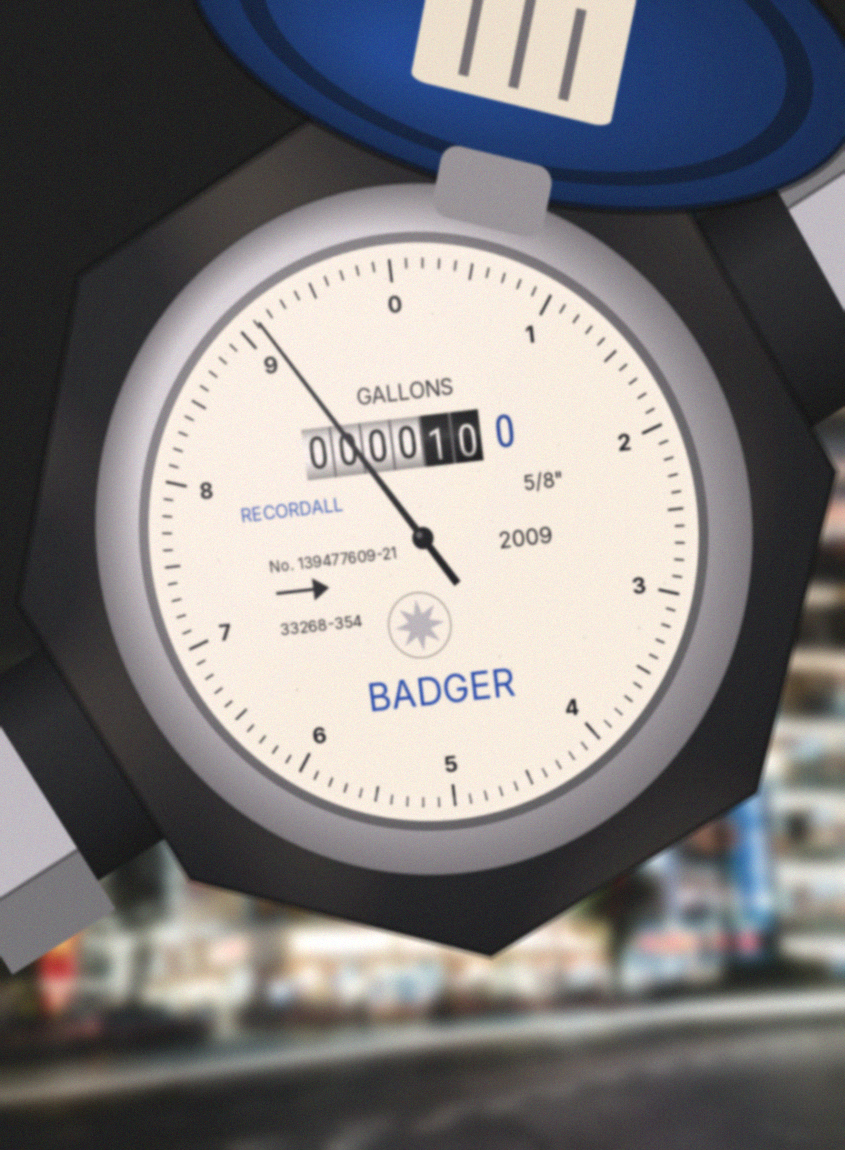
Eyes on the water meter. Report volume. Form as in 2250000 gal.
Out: 99.1 gal
